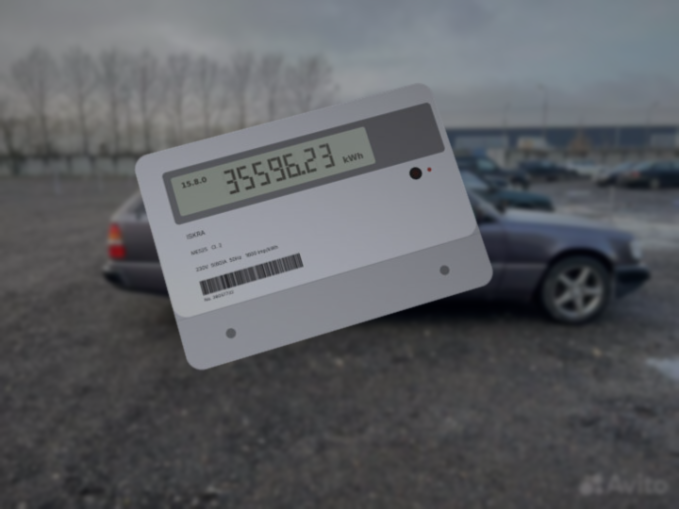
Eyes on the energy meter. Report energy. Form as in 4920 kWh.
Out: 35596.23 kWh
